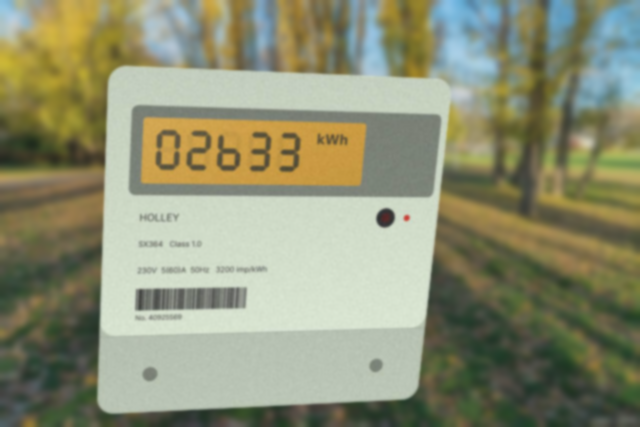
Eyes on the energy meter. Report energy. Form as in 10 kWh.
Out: 2633 kWh
